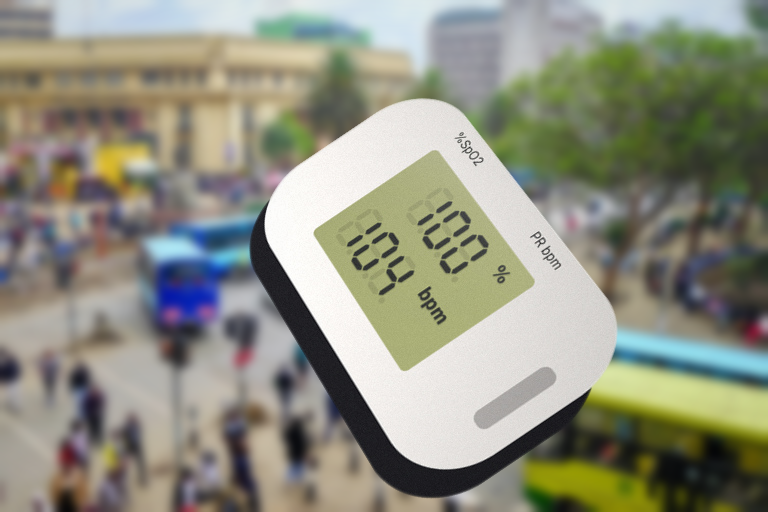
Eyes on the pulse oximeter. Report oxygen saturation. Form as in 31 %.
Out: 100 %
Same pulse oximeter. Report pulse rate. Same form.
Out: 104 bpm
